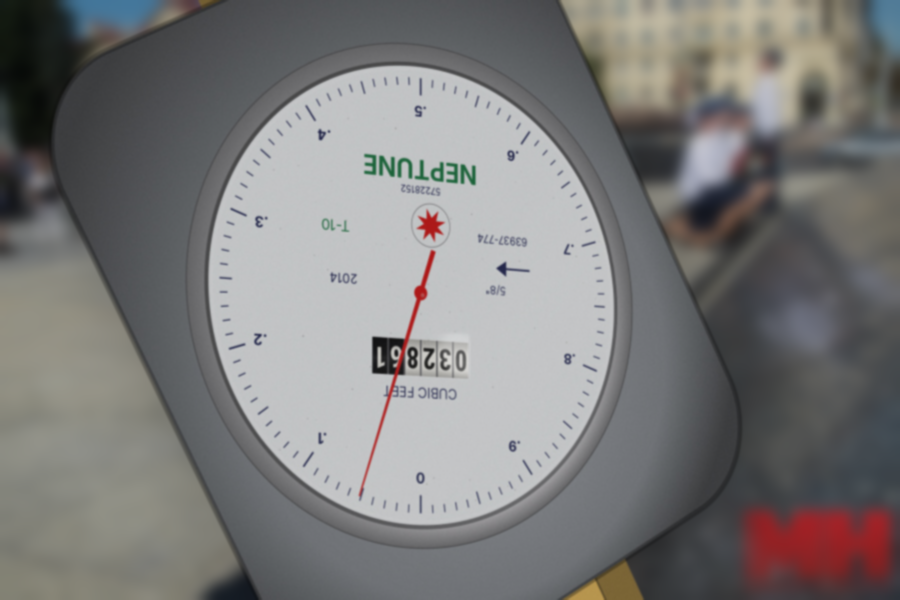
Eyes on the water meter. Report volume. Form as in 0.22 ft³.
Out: 32861.05 ft³
